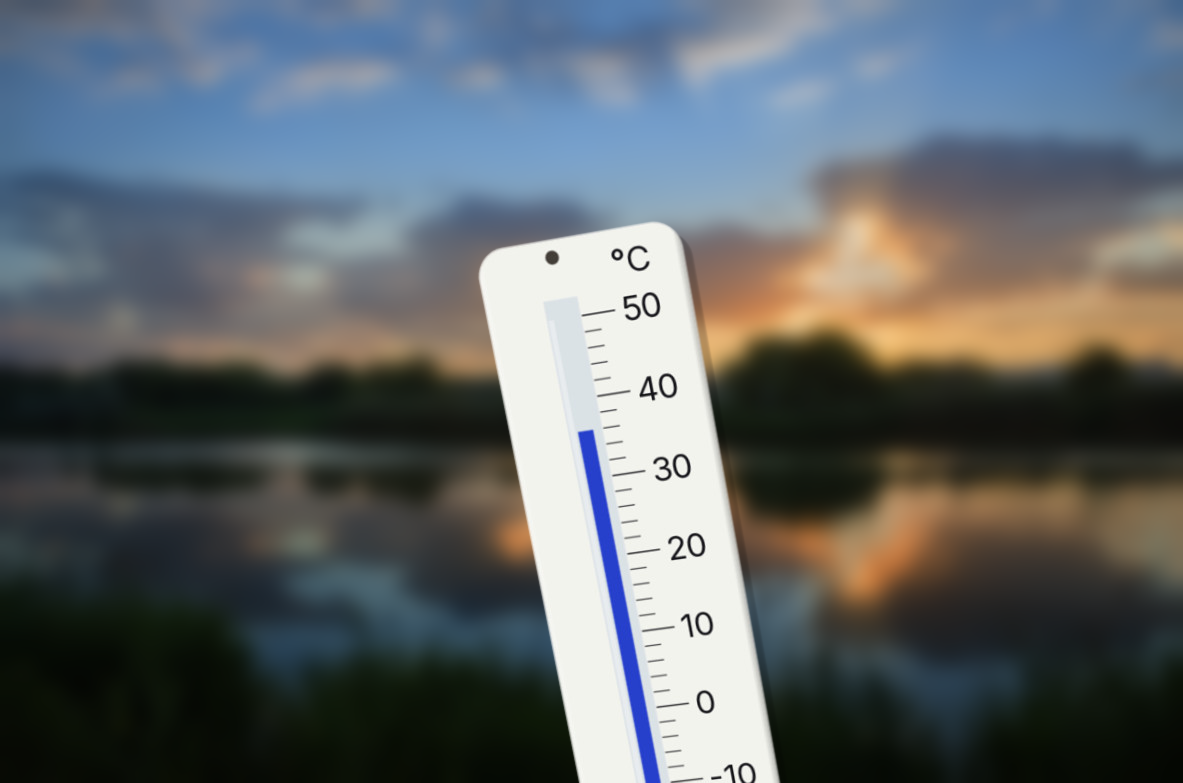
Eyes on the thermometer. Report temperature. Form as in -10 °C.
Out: 36 °C
